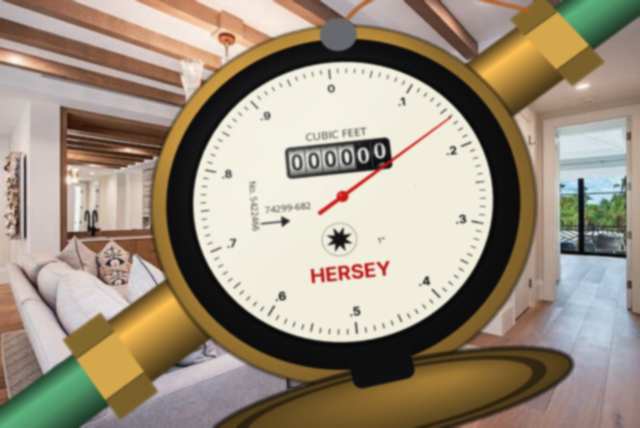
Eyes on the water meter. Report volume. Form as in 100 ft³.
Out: 0.16 ft³
